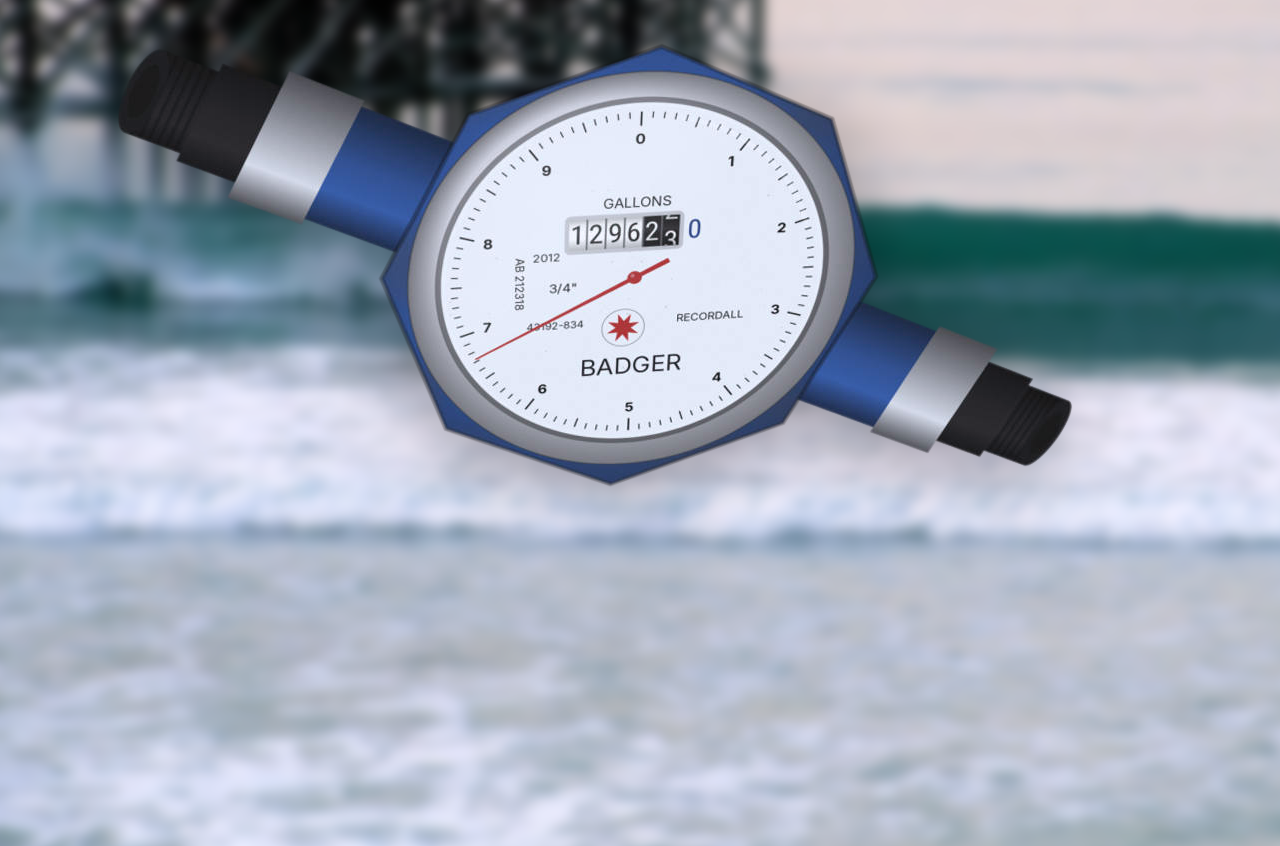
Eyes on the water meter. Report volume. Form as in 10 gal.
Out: 1296226.7 gal
